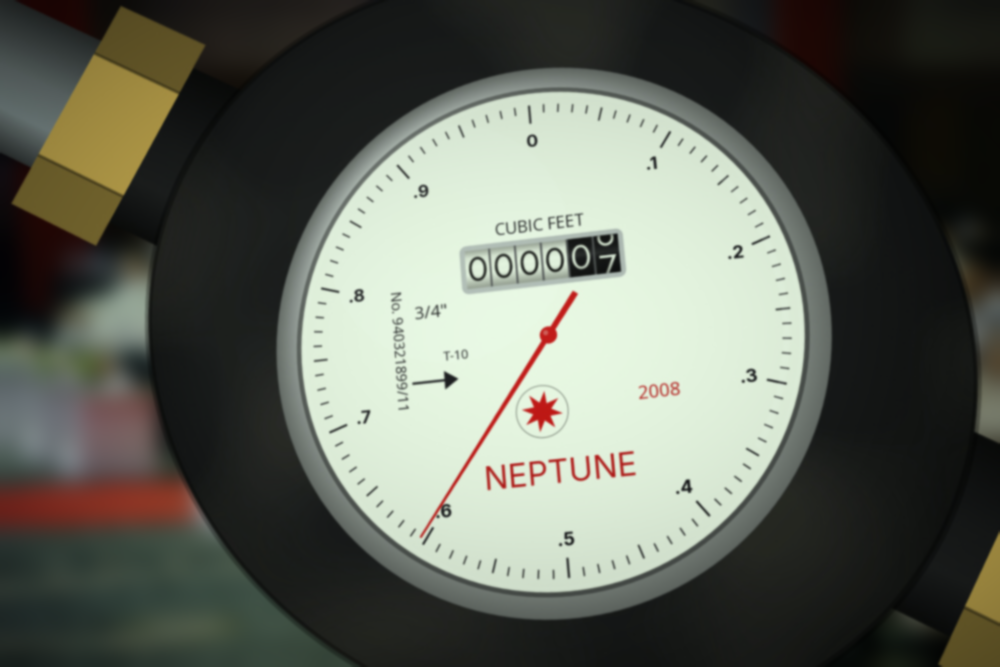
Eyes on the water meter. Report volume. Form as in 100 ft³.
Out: 6.60 ft³
